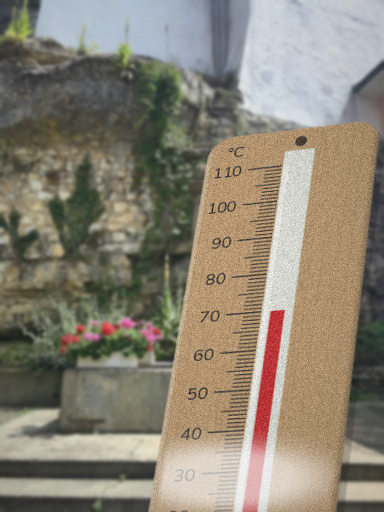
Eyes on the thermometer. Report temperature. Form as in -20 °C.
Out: 70 °C
